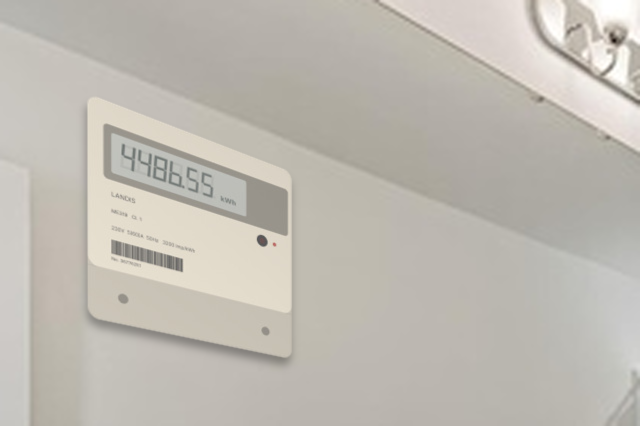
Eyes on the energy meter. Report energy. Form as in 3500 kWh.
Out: 4486.55 kWh
